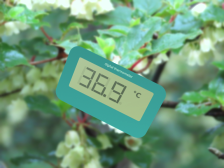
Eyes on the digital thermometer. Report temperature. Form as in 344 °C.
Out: 36.9 °C
